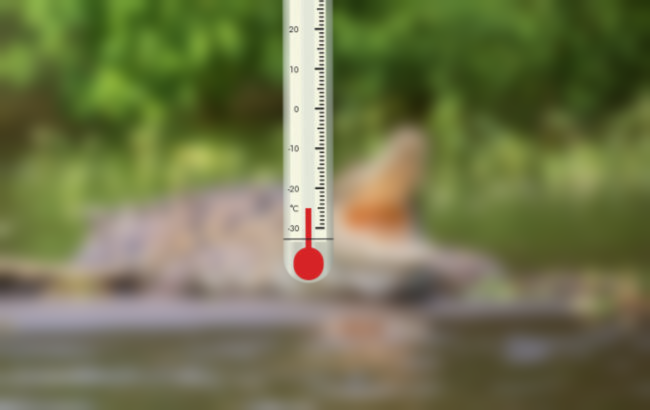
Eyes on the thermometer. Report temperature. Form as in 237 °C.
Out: -25 °C
